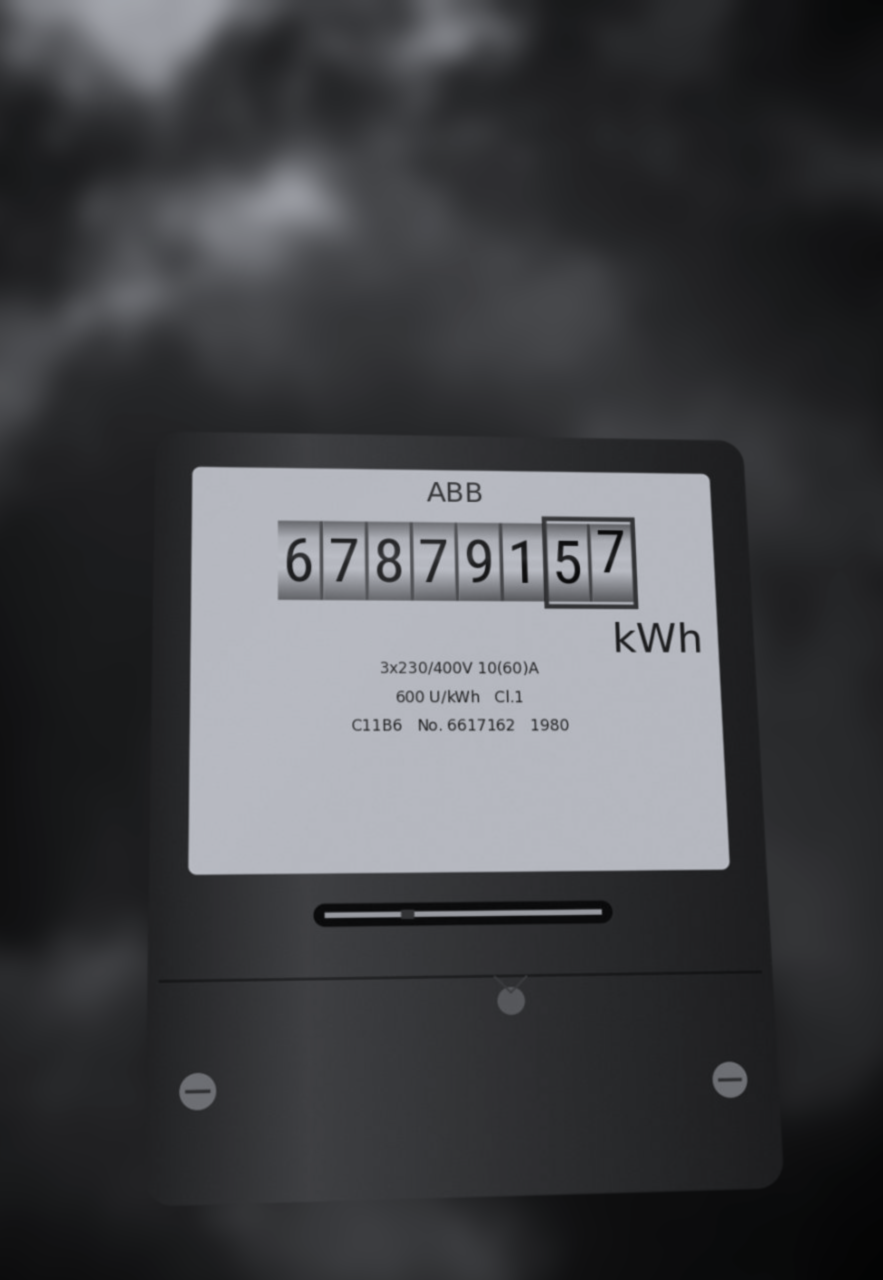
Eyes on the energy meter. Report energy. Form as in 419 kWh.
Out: 678791.57 kWh
